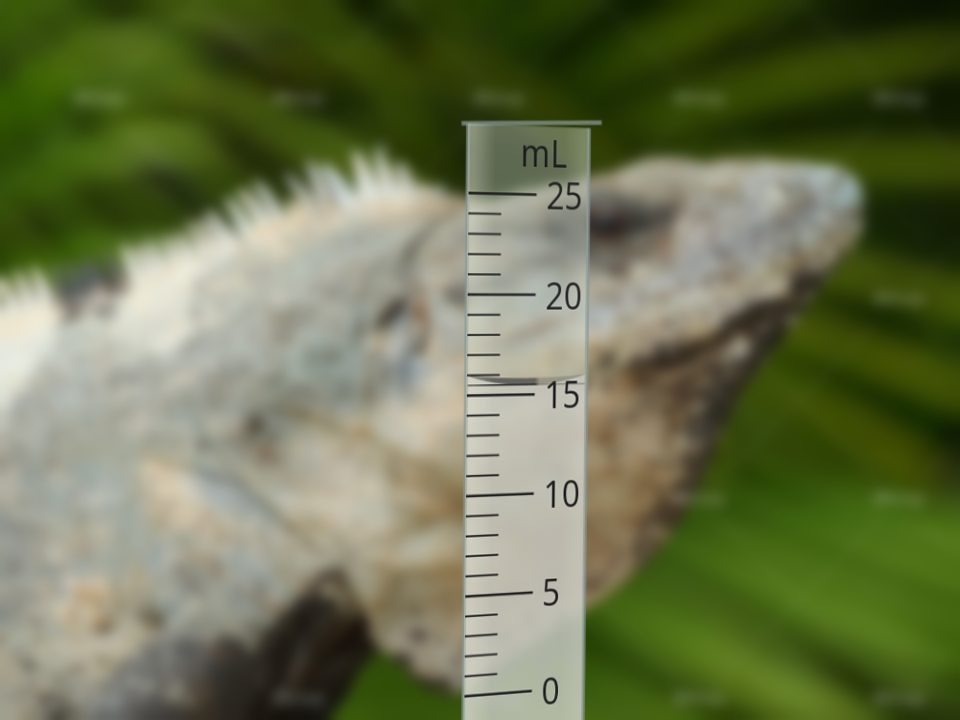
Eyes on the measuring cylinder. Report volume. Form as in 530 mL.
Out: 15.5 mL
